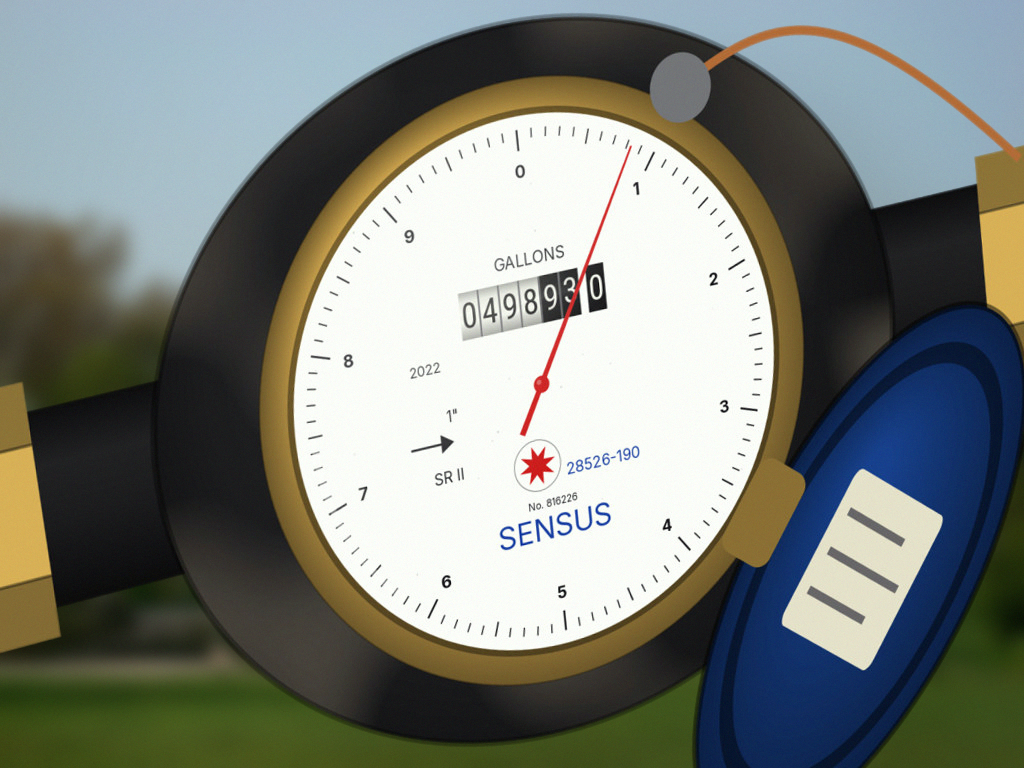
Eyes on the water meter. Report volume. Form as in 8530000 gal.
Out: 498930.8 gal
